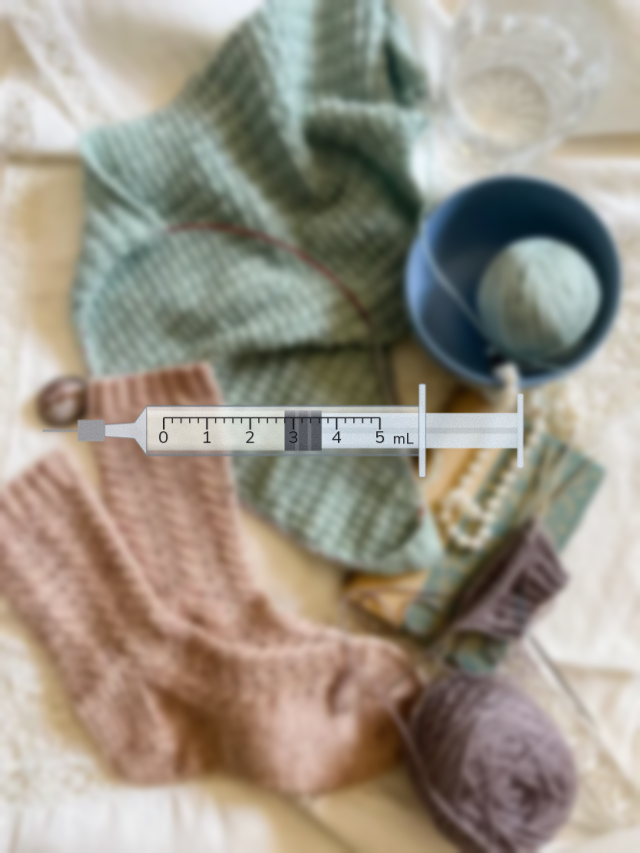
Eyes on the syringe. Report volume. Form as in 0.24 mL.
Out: 2.8 mL
